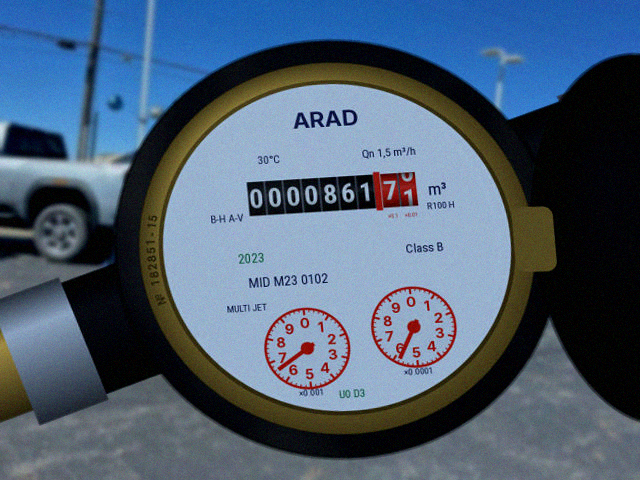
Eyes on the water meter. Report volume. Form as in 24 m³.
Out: 861.7065 m³
